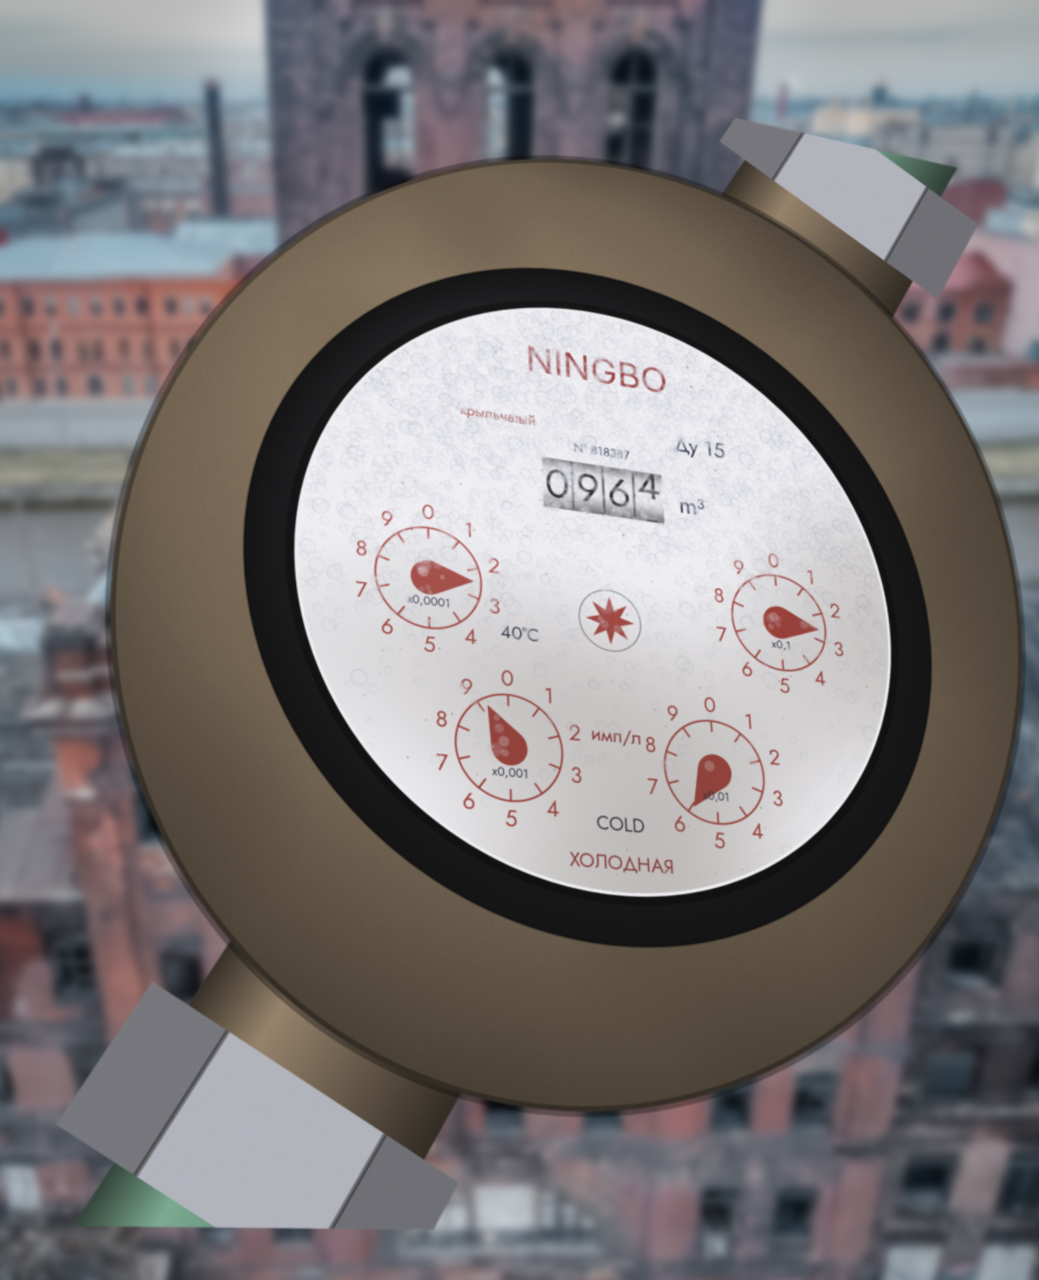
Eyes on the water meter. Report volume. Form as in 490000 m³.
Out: 964.2592 m³
